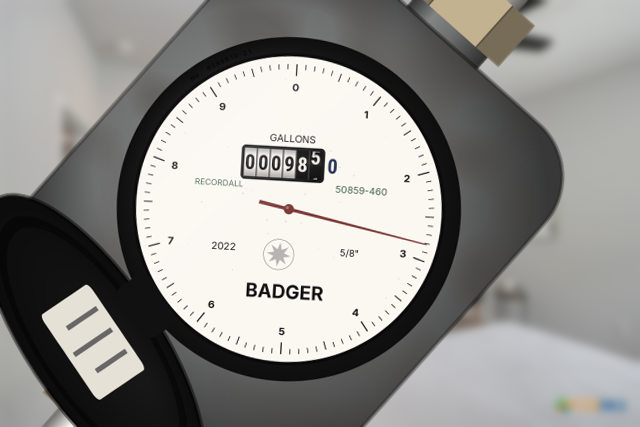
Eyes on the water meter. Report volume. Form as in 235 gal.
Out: 9852.8 gal
